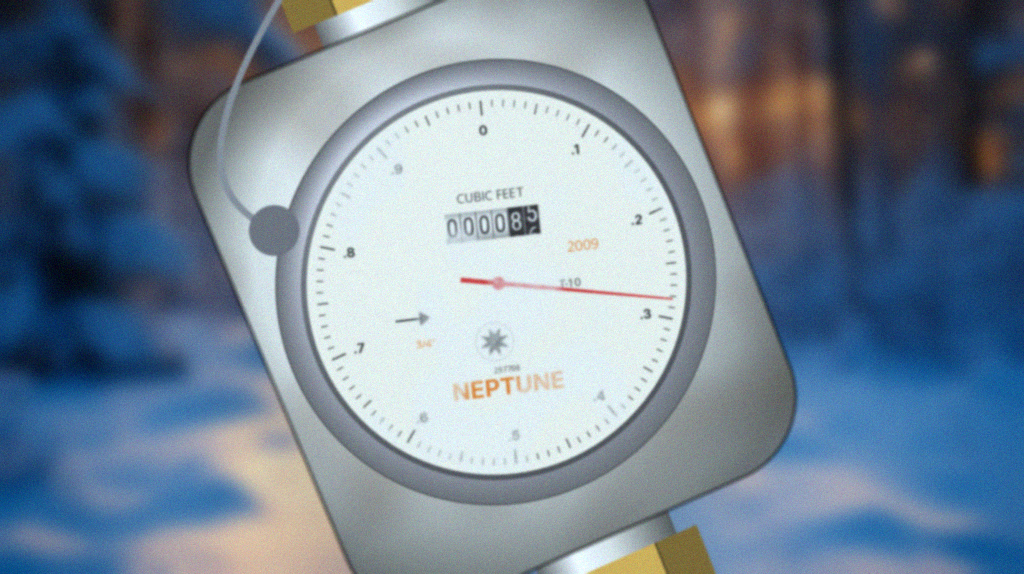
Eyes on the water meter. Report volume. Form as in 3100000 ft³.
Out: 85.28 ft³
